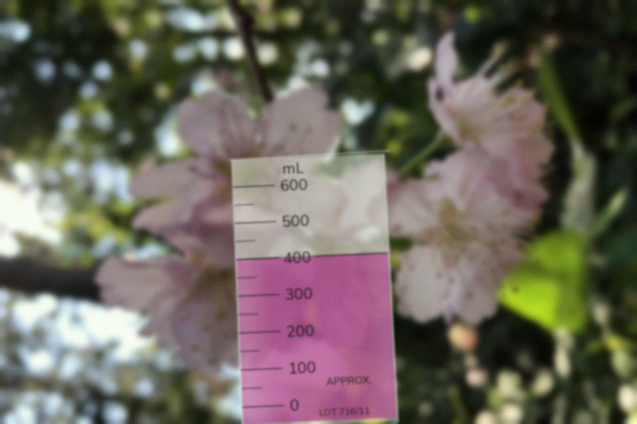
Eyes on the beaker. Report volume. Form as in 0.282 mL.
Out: 400 mL
